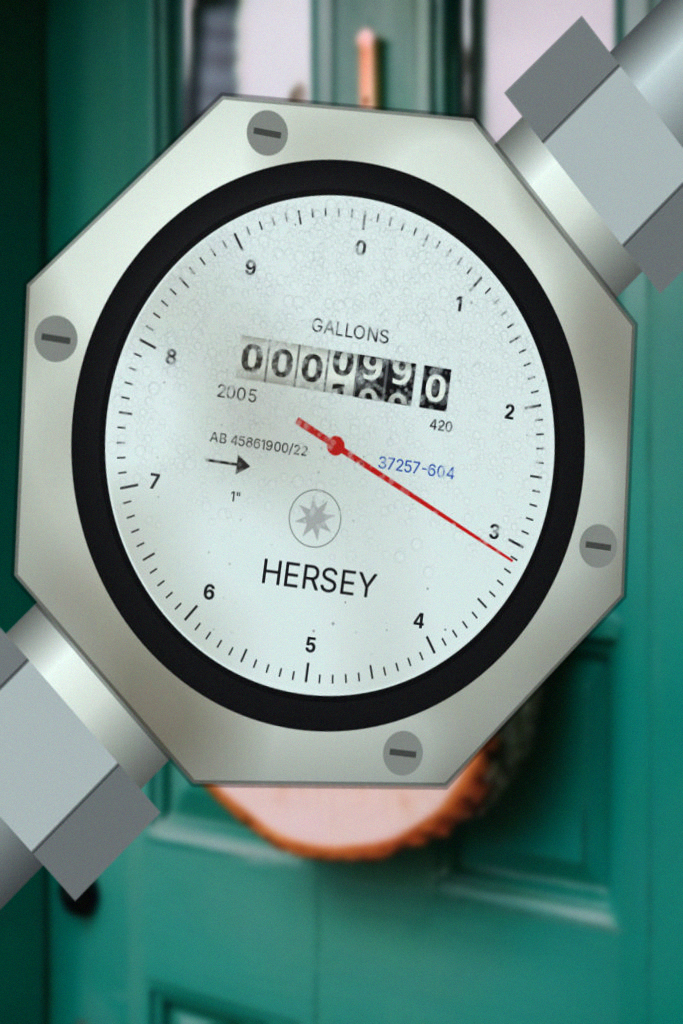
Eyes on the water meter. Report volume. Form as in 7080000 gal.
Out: 993.1 gal
